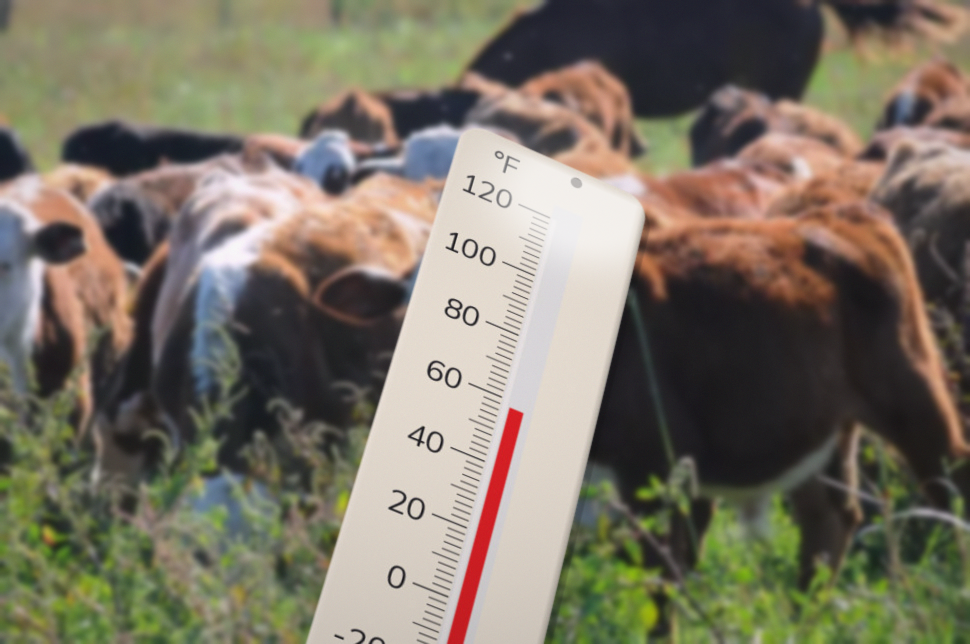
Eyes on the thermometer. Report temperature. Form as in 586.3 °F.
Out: 58 °F
